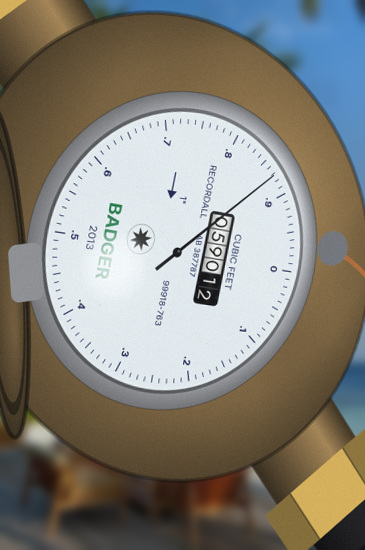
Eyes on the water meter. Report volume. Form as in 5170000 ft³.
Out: 59011.87 ft³
